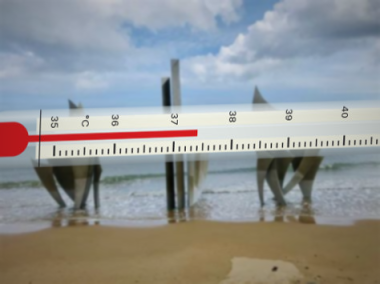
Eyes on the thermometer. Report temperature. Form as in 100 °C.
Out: 37.4 °C
